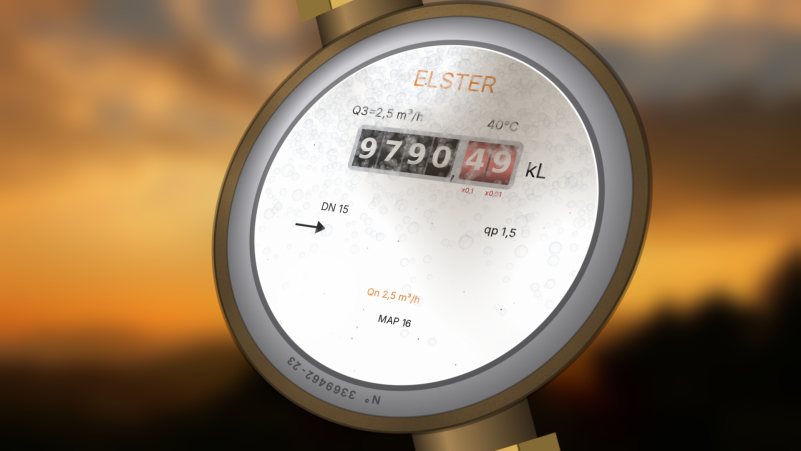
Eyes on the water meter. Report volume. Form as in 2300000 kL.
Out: 9790.49 kL
